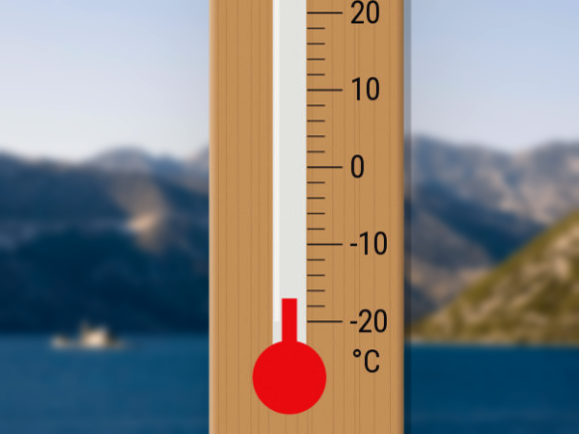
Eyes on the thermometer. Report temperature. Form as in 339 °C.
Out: -17 °C
